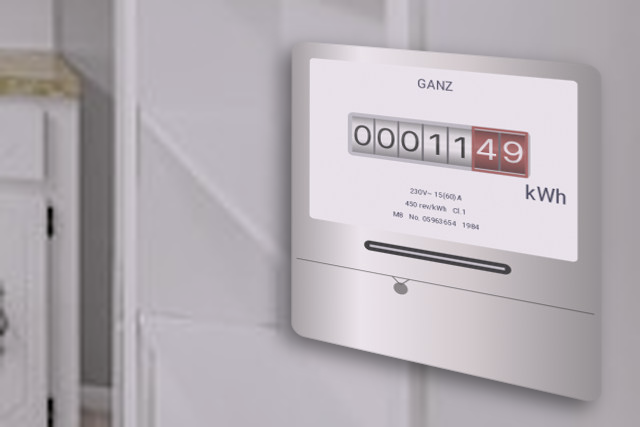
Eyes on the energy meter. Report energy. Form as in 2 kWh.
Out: 11.49 kWh
